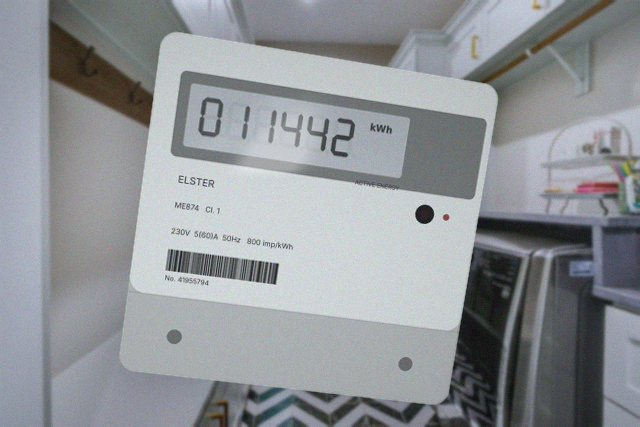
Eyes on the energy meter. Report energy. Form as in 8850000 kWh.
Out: 11442 kWh
